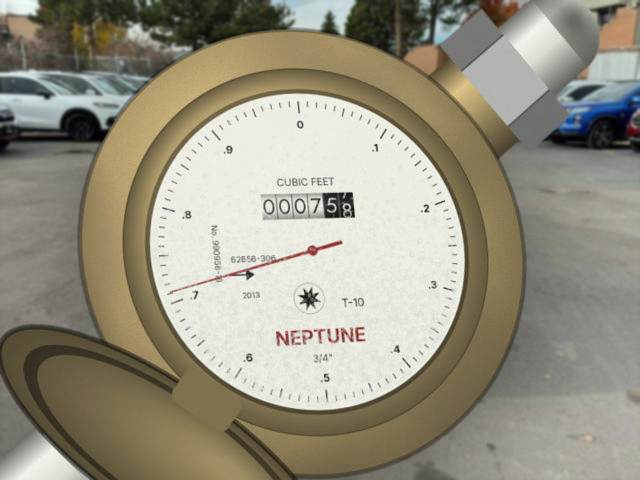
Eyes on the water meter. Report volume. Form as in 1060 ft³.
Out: 757.71 ft³
